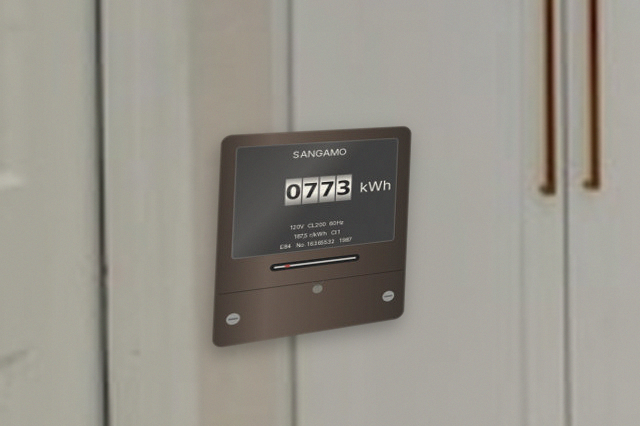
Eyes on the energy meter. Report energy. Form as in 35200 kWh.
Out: 773 kWh
